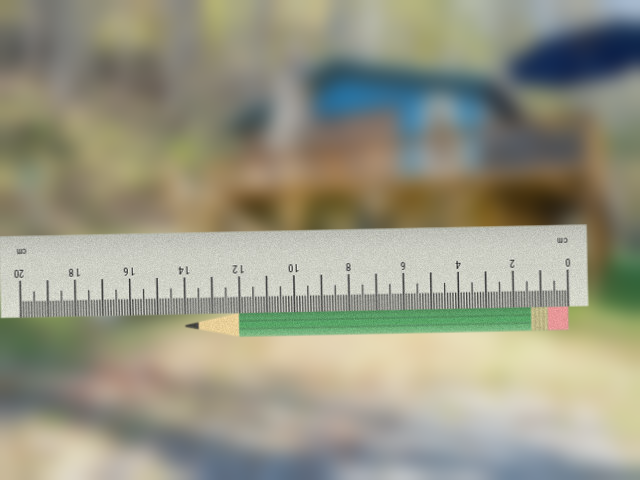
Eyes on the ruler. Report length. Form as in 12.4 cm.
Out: 14 cm
